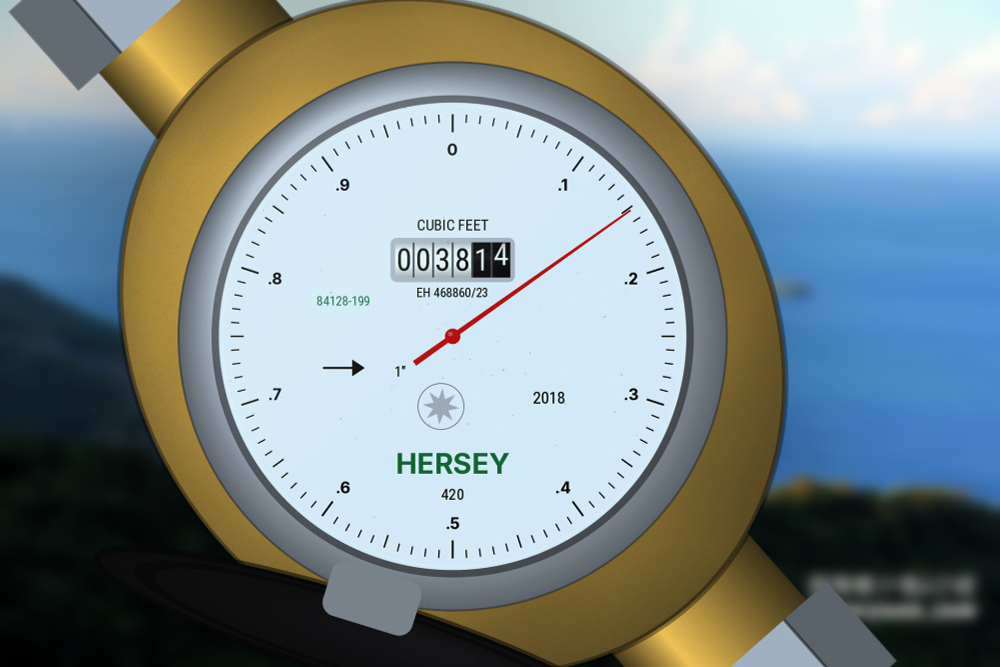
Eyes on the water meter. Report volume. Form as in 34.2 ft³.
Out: 3814.15 ft³
